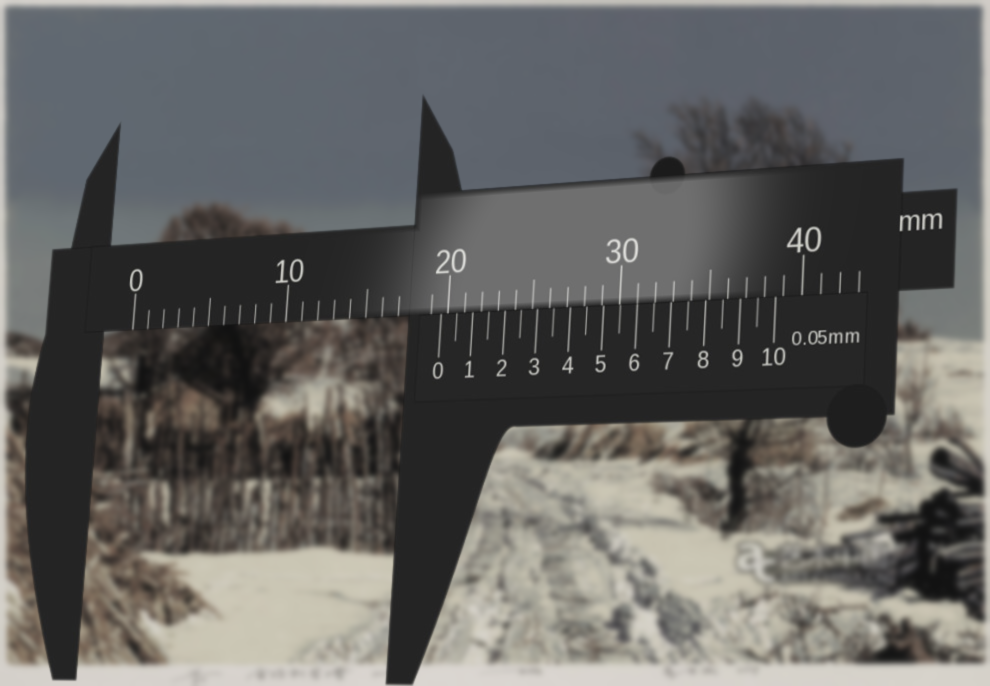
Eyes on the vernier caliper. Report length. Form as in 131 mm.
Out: 19.6 mm
